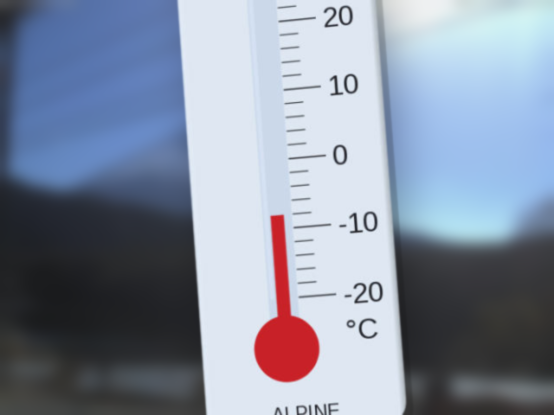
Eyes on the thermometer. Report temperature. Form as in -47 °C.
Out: -8 °C
